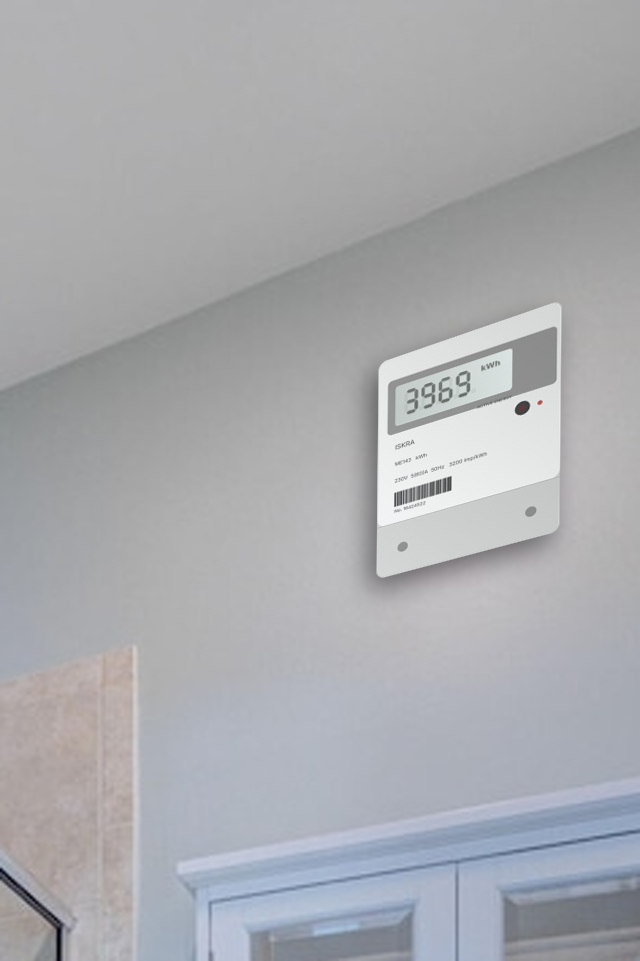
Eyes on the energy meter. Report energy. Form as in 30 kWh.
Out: 3969 kWh
